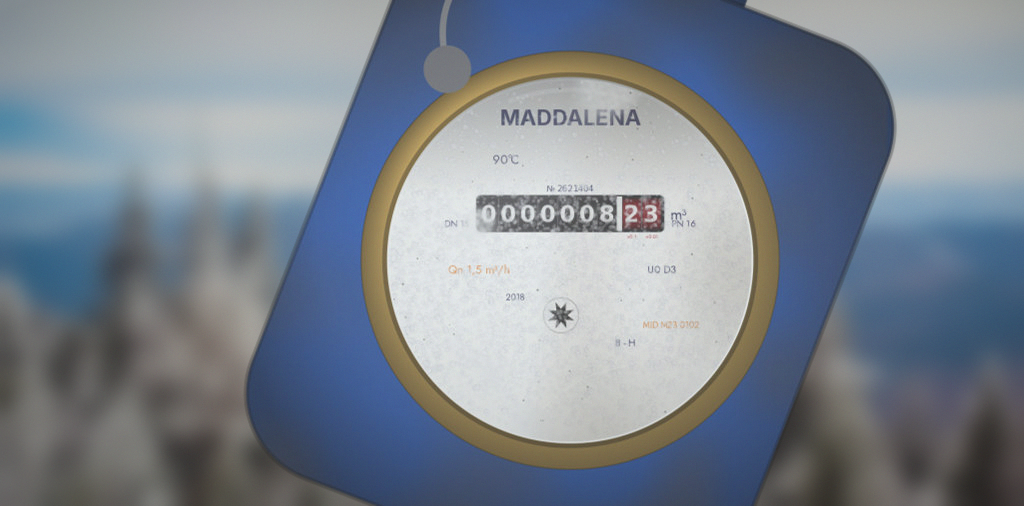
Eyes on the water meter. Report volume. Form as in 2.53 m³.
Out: 8.23 m³
